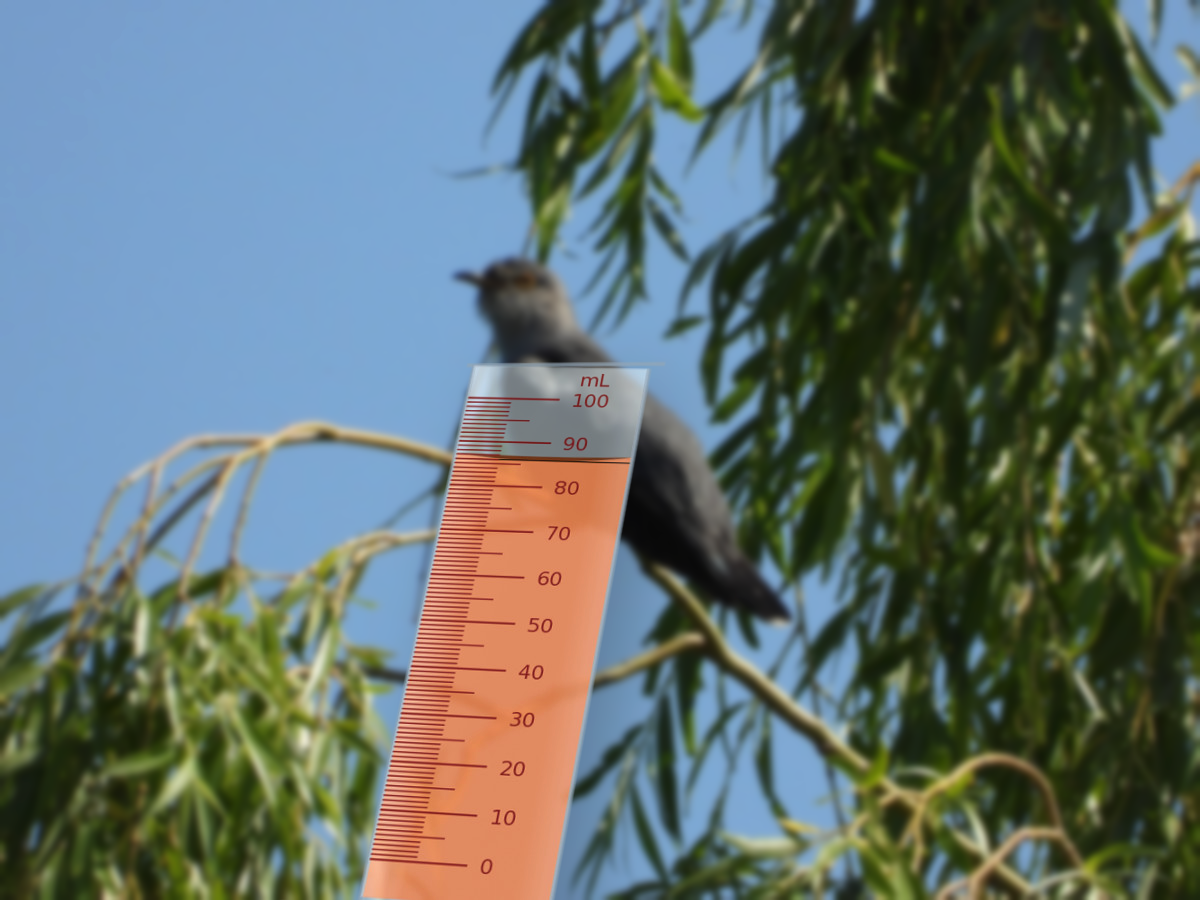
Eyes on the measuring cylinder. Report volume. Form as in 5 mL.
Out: 86 mL
